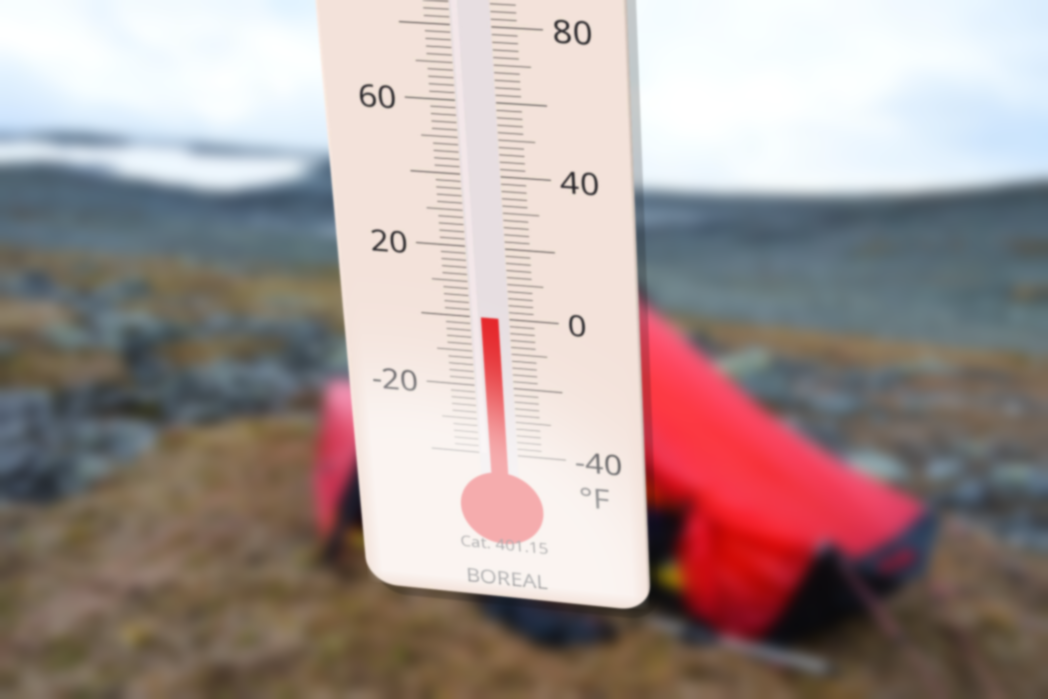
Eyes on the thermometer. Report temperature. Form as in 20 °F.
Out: 0 °F
